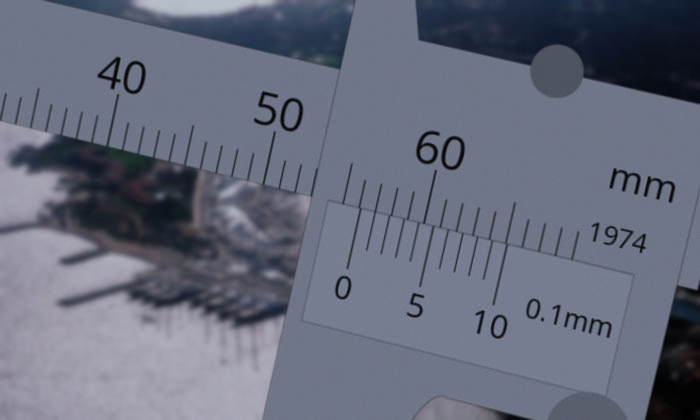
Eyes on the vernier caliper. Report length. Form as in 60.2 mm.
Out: 56.1 mm
